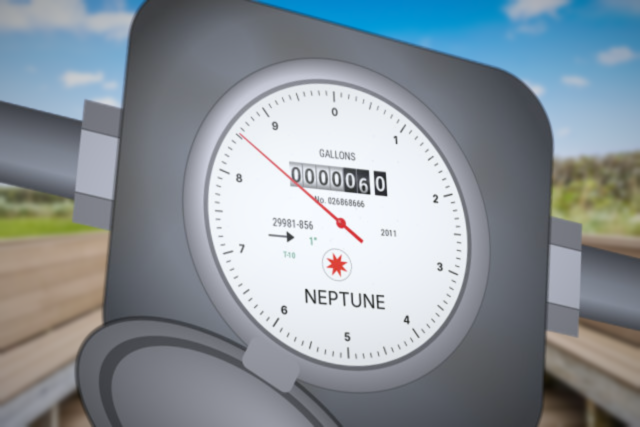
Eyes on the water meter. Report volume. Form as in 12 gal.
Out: 58.5 gal
